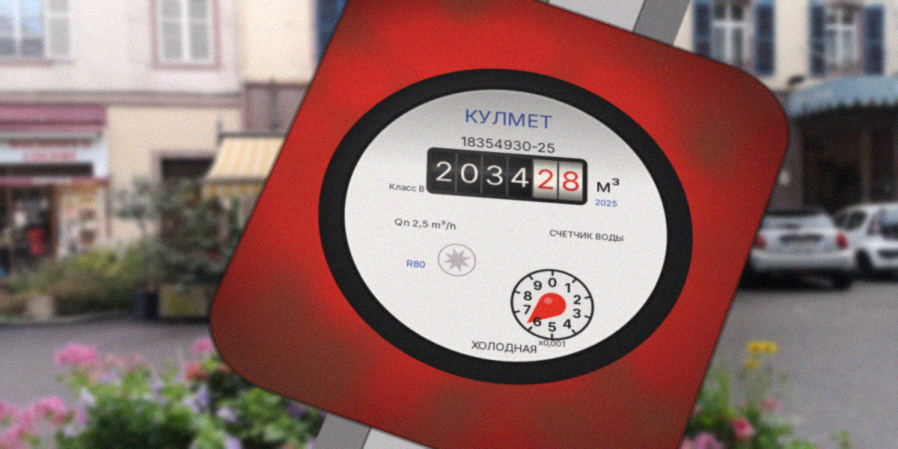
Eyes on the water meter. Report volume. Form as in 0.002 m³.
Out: 2034.286 m³
